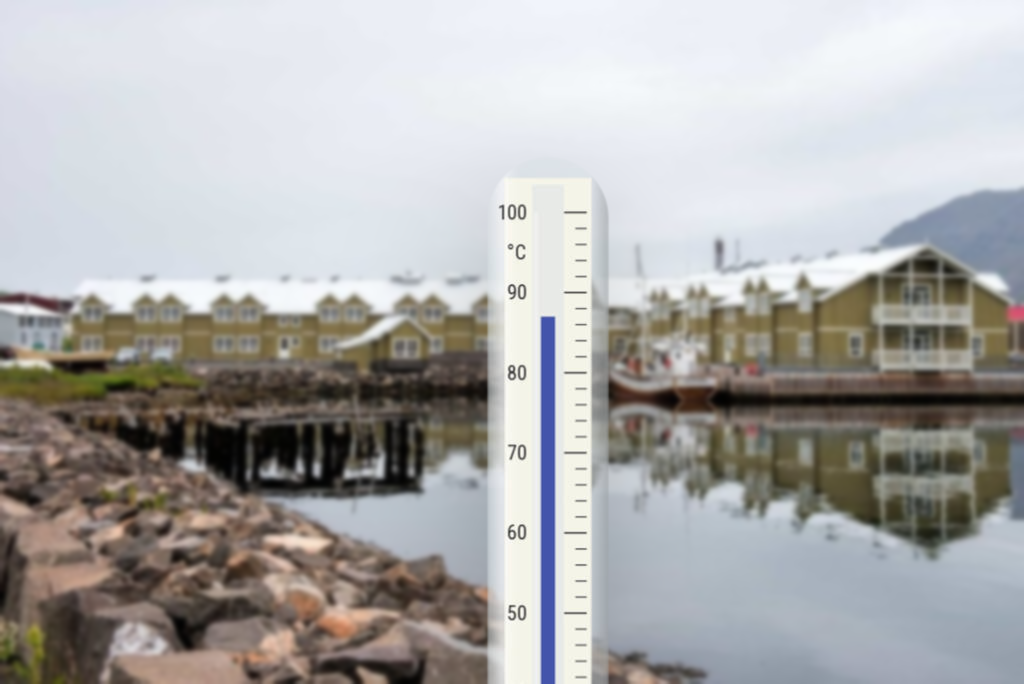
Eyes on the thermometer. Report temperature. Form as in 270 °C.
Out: 87 °C
